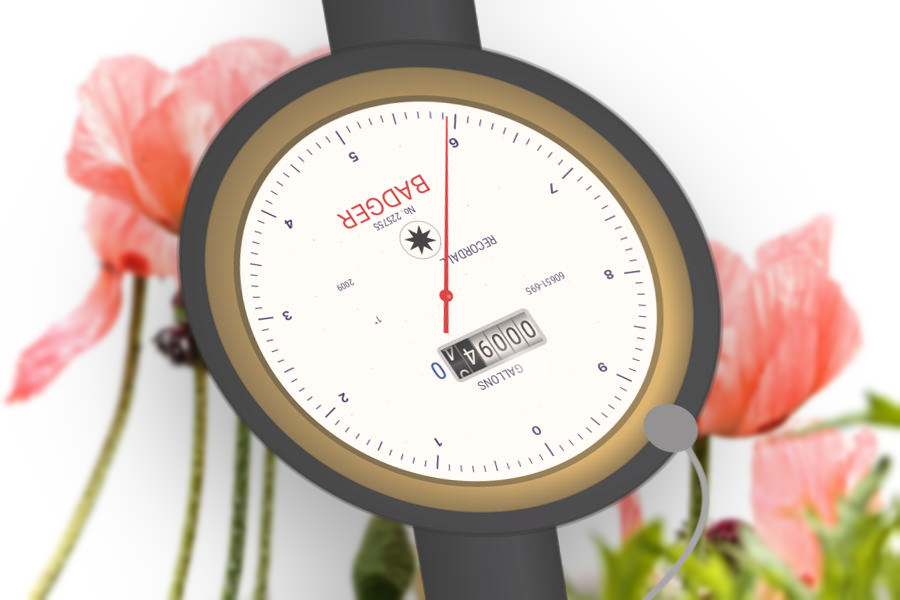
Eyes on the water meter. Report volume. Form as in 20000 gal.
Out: 9435.9 gal
